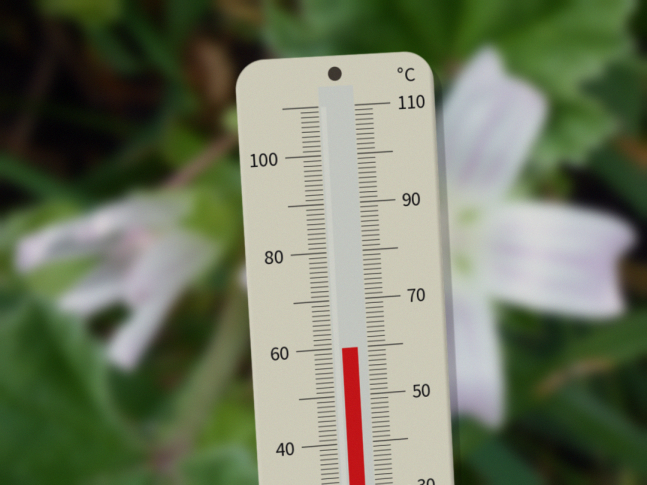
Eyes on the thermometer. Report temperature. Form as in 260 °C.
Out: 60 °C
